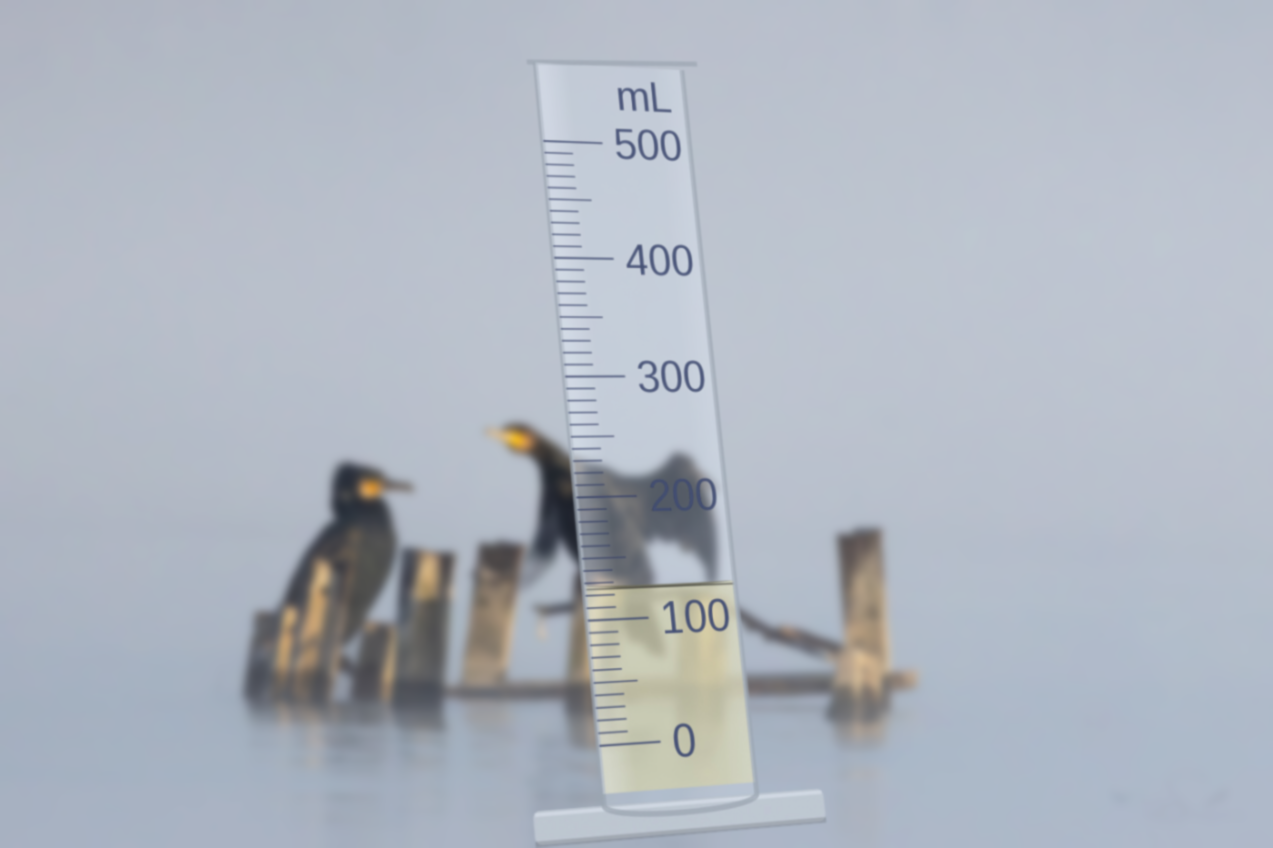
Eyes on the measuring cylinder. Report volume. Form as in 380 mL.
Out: 125 mL
